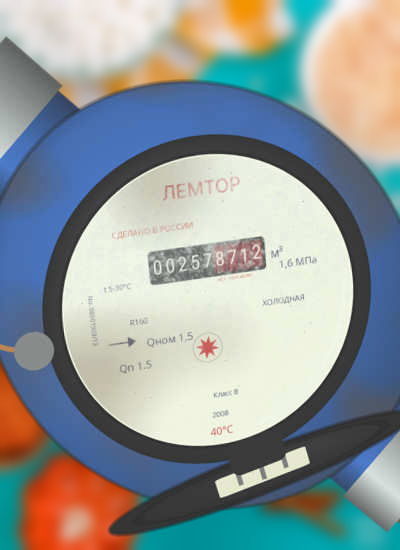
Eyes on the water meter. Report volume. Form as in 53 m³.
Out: 257.8712 m³
